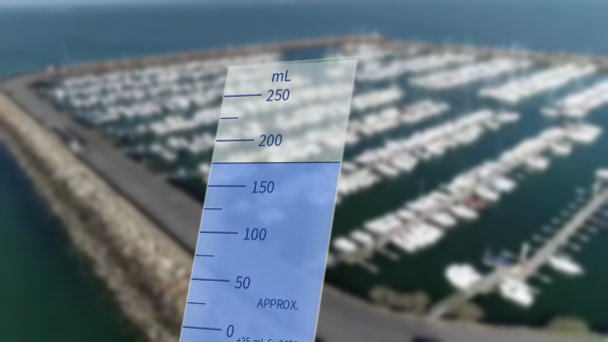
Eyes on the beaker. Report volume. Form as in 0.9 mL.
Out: 175 mL
